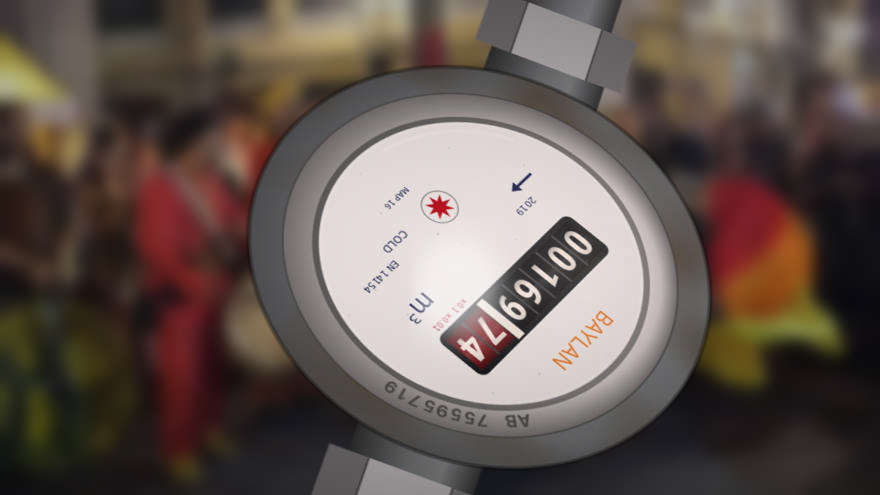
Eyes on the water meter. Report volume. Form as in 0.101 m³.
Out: 169.74 m³
